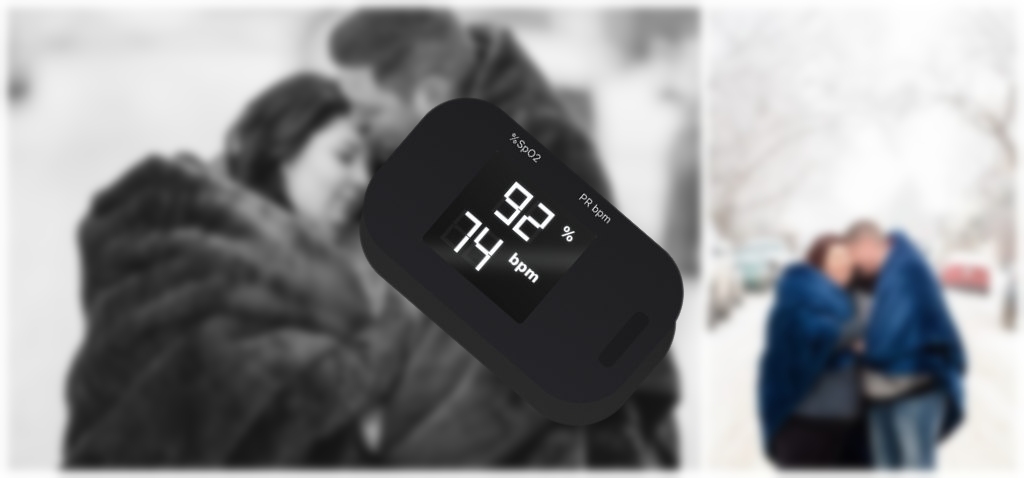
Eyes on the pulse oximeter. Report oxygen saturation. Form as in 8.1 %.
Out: 92 %
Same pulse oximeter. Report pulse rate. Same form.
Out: 74 bpm
